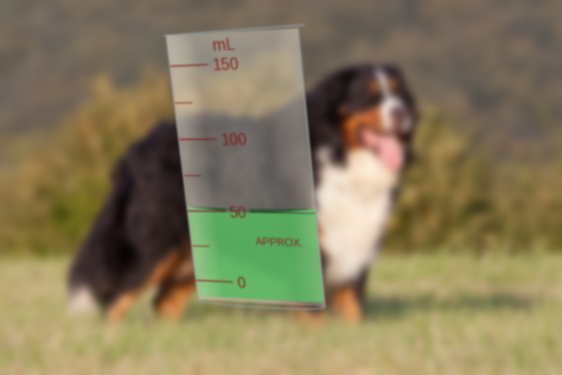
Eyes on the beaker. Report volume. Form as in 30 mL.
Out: 50 mL
